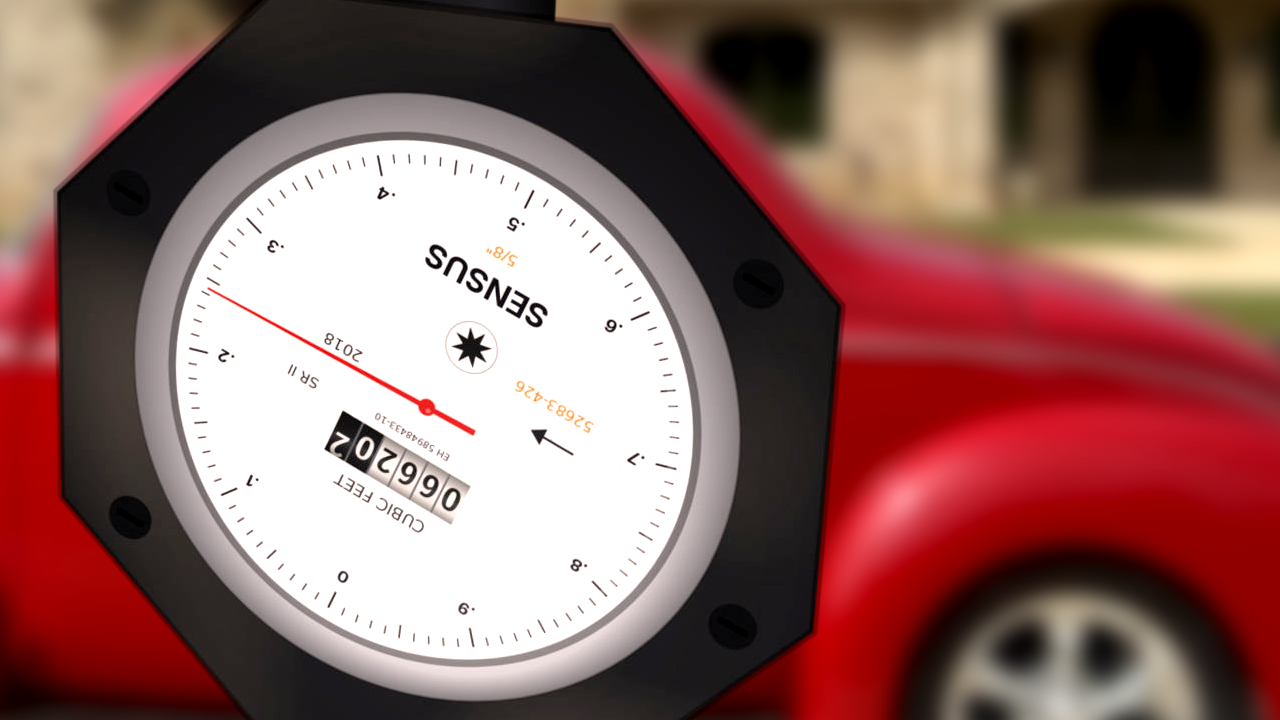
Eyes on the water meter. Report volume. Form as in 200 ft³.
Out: 66202.24 ft³
